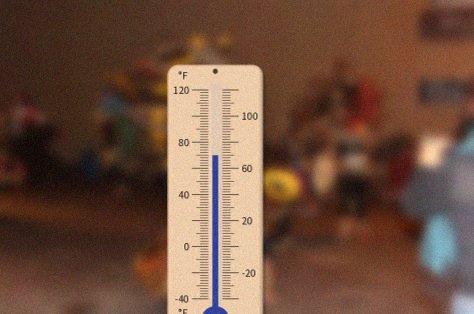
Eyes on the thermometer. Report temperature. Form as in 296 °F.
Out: 70 °F
